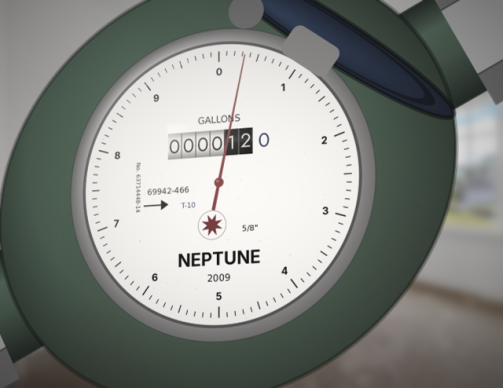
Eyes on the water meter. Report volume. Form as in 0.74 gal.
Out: 120.3 gal
